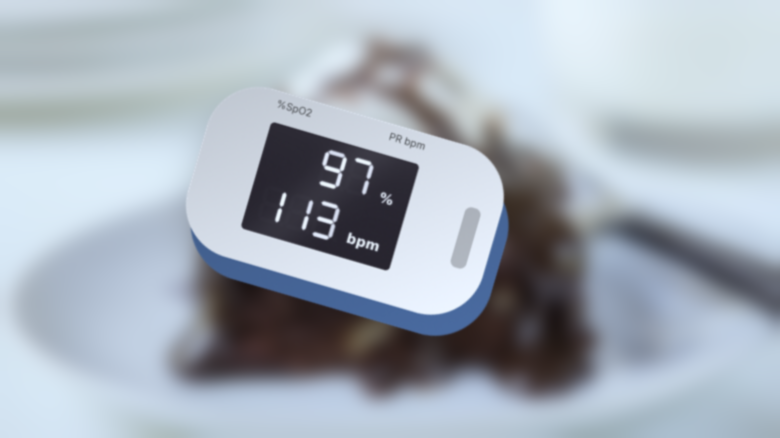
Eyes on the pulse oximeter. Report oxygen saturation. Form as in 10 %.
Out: 97 %
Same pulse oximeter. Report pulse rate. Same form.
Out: 113 bpm
